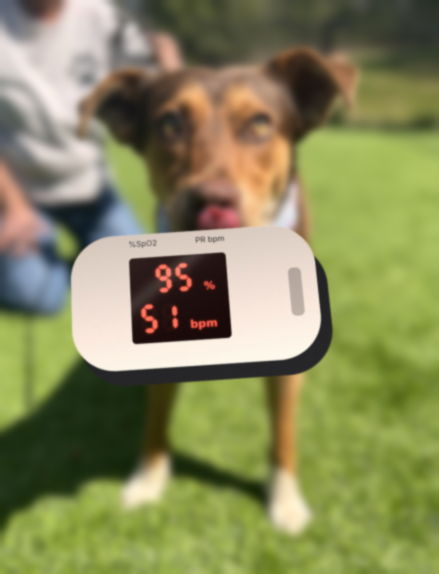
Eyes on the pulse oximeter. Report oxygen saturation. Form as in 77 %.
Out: 95 %
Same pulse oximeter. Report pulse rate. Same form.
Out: 51 bpm
